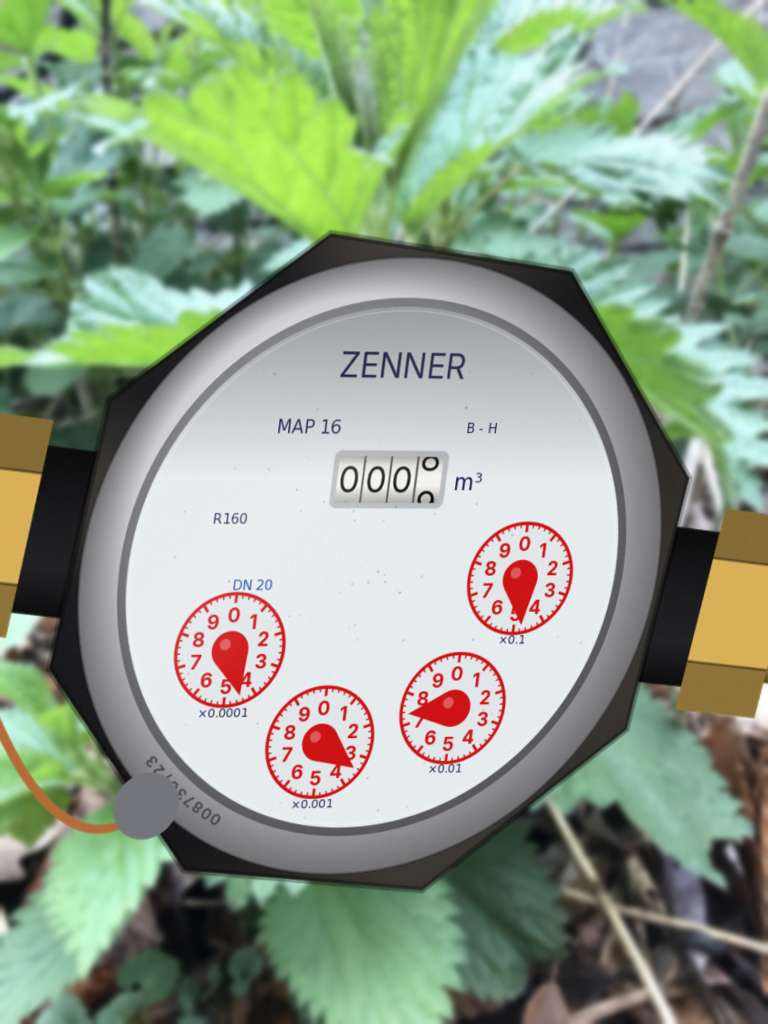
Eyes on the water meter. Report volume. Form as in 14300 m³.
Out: 8.4734 m³
